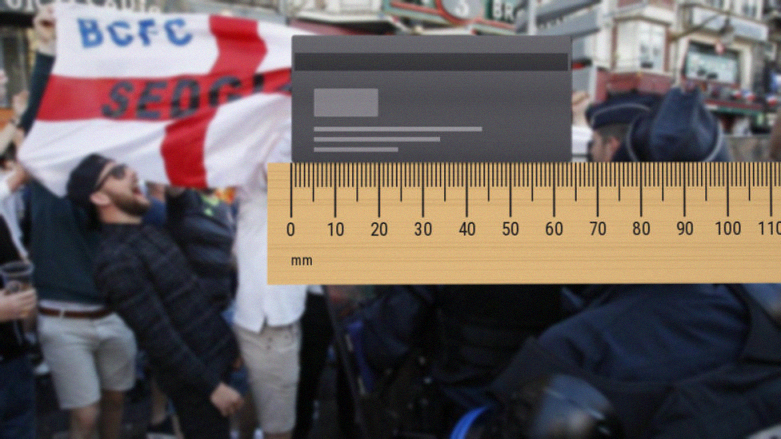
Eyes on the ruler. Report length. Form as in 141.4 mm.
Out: 64 mm
